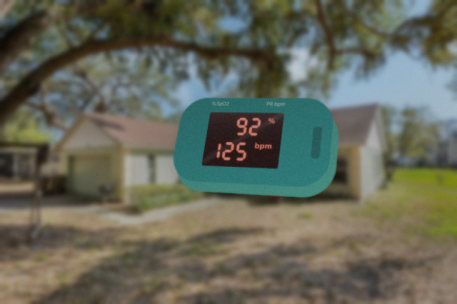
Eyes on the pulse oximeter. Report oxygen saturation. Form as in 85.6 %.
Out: 92 %
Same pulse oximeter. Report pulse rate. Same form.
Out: 125 bpm
